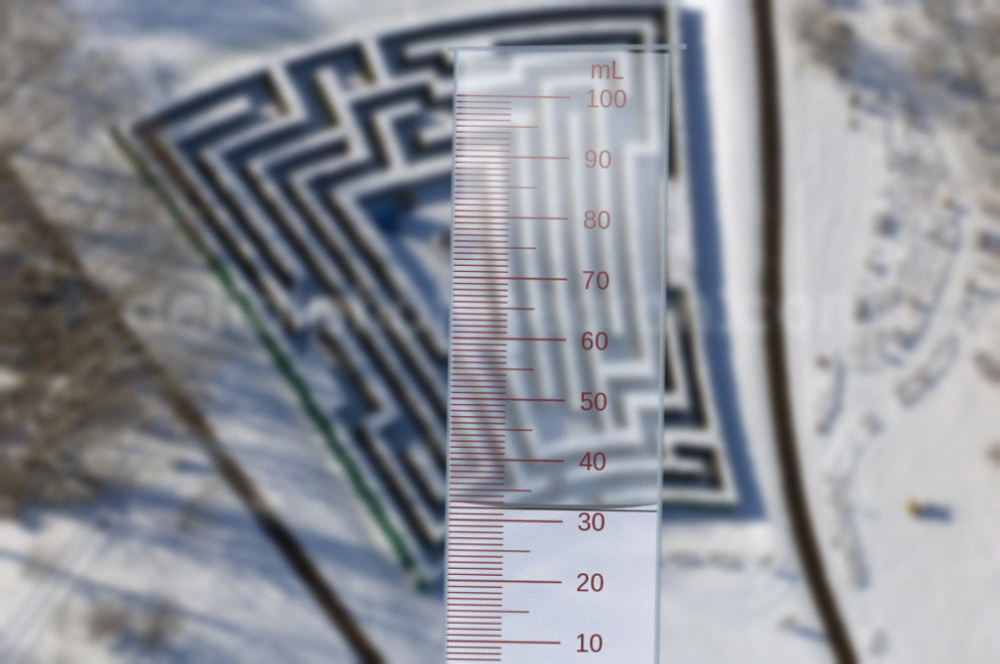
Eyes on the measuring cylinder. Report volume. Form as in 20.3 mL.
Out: 32 mL
